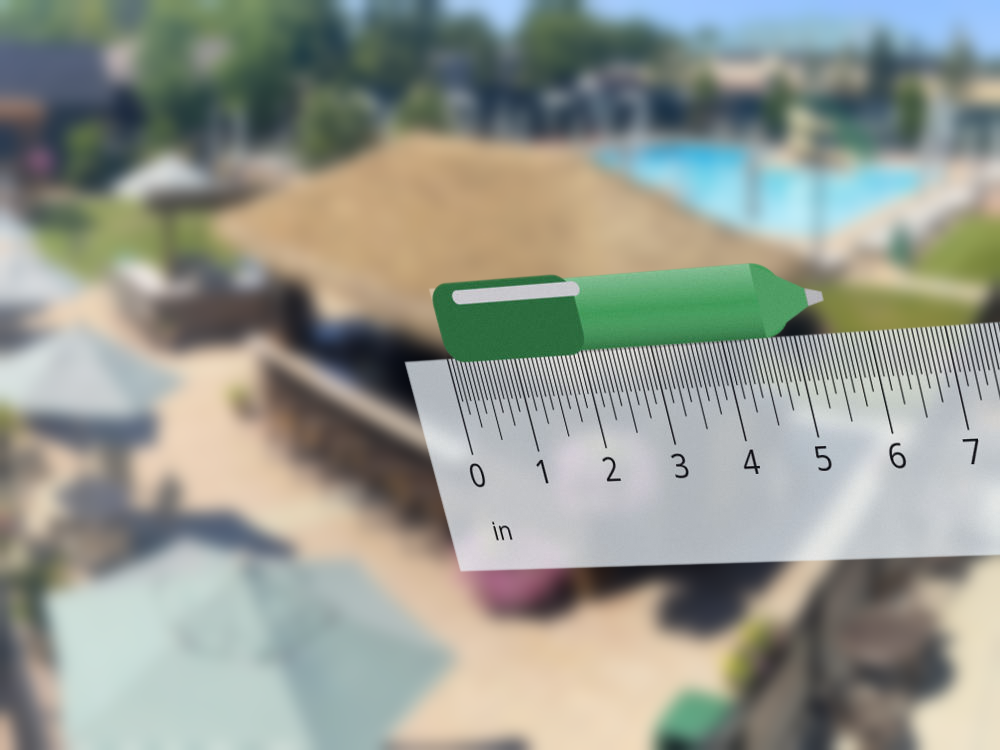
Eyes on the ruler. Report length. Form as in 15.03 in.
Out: 5.5 in
